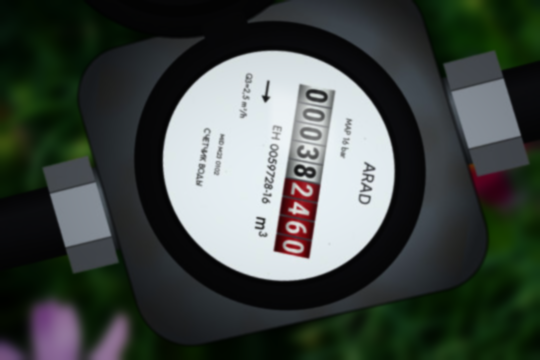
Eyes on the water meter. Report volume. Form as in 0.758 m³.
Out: 38.2460 m³
